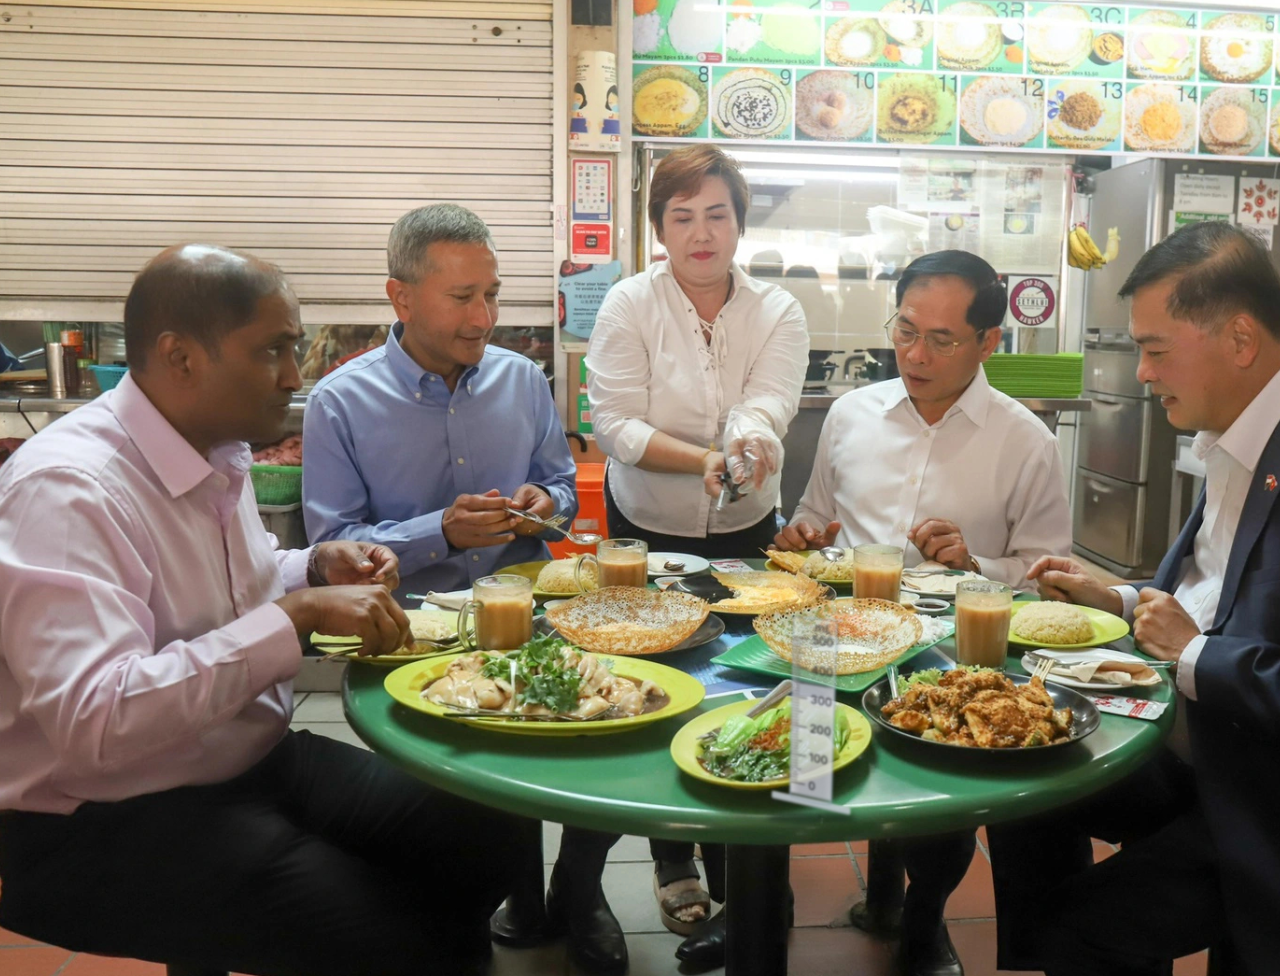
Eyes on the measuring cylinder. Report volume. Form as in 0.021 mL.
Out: 350 mL
